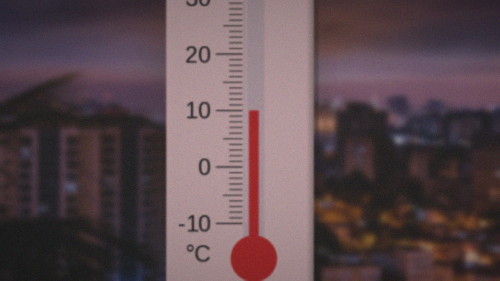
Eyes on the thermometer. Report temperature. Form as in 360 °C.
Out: 10 °C
